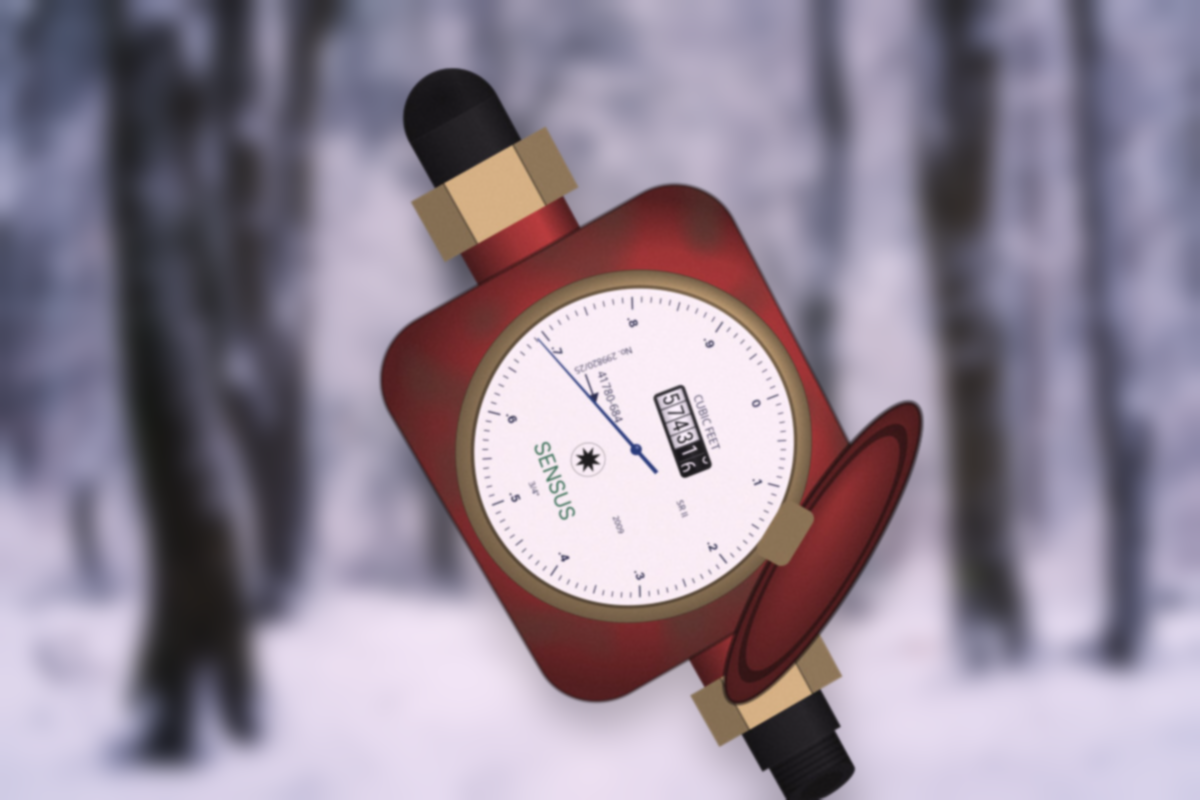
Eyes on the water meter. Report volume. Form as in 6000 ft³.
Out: 574315.69 ft³
